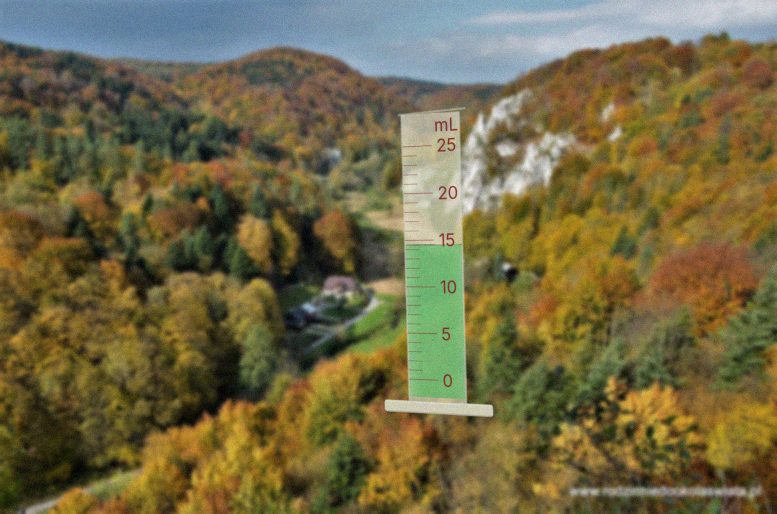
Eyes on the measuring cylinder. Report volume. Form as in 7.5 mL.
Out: 14.5 mL
